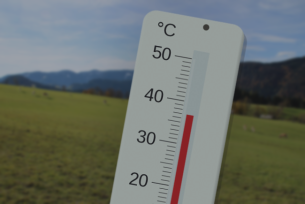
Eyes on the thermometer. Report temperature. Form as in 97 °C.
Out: 37 °C
